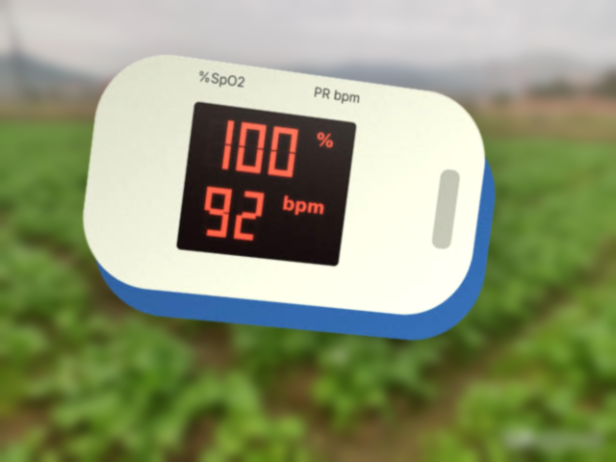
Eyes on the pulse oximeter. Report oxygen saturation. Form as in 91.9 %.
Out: 100 %
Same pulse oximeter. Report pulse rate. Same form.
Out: 92 bpm
